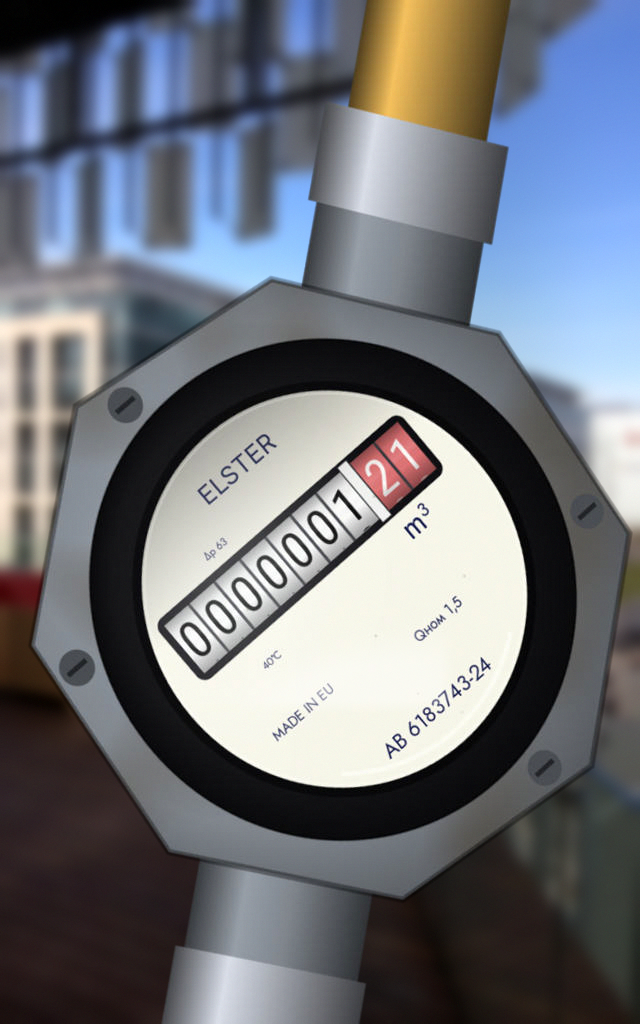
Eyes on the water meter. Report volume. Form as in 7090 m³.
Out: 1.21 m³
